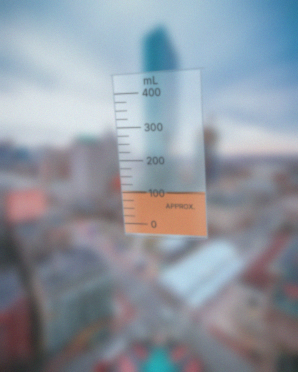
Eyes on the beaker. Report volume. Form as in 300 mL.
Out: 100 mL
